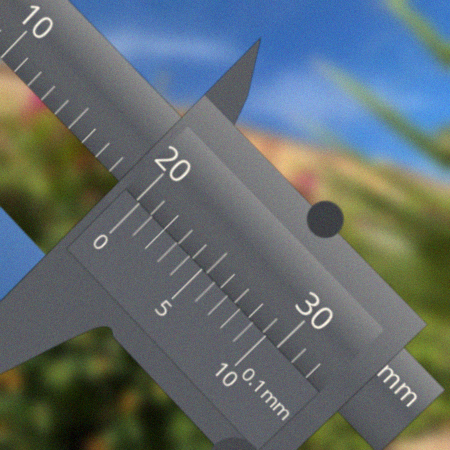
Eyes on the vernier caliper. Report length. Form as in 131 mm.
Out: 20.2 mm
